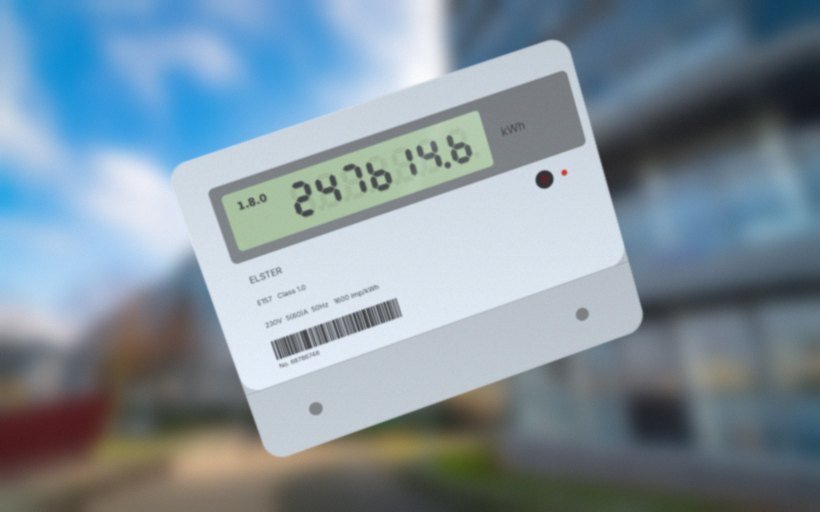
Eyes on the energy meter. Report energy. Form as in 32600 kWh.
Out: 247614.6 kWh
